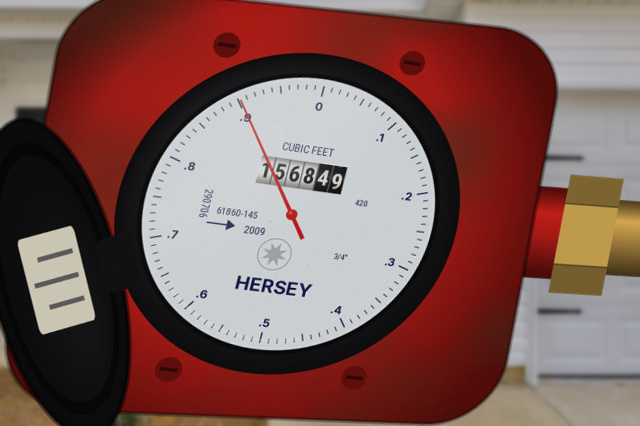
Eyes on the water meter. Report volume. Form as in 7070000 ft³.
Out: 156848.90 ft³
